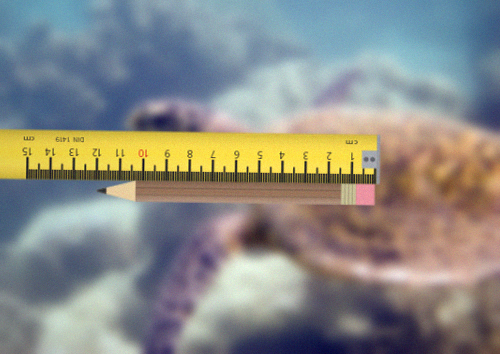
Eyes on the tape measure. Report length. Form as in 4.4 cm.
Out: 12 cm
